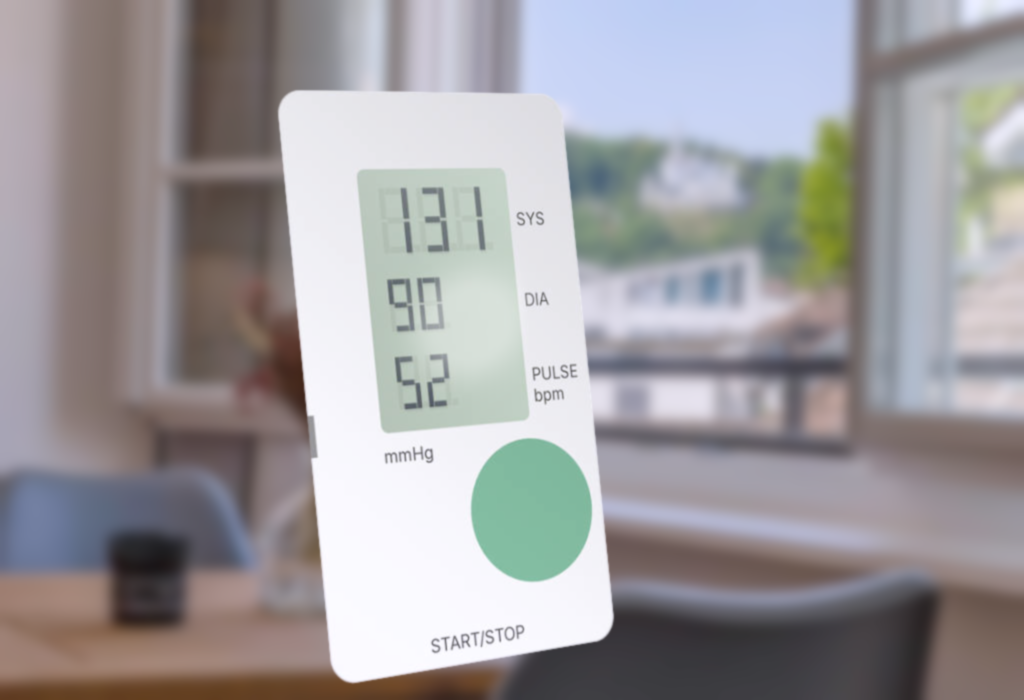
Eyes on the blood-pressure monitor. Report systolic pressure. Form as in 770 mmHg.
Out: 131 mmHg
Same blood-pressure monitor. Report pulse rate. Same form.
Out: 52 bpm
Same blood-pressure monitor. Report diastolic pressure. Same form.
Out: 90 mmHg
